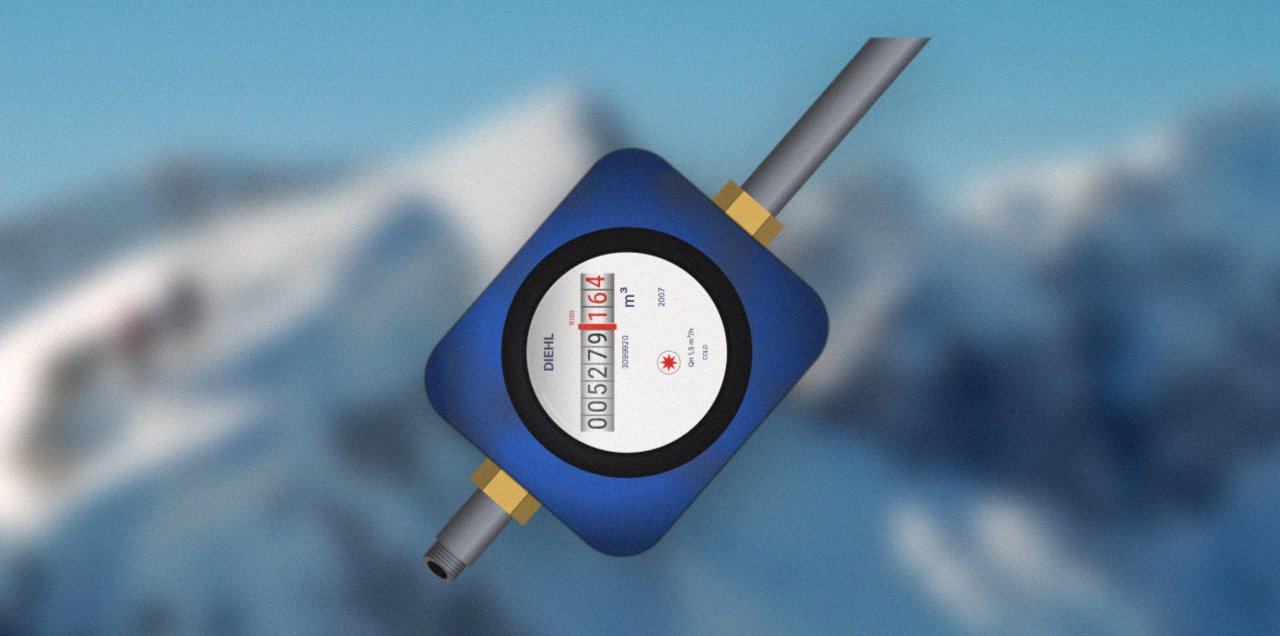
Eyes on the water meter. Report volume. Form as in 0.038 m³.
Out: 5279.164 m³
